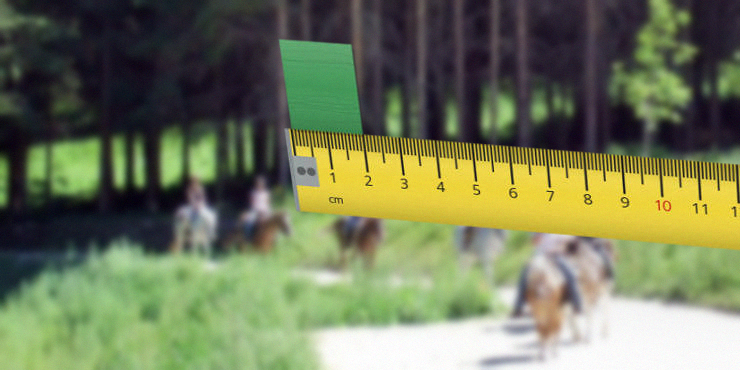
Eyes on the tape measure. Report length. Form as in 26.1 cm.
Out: 2 cm
